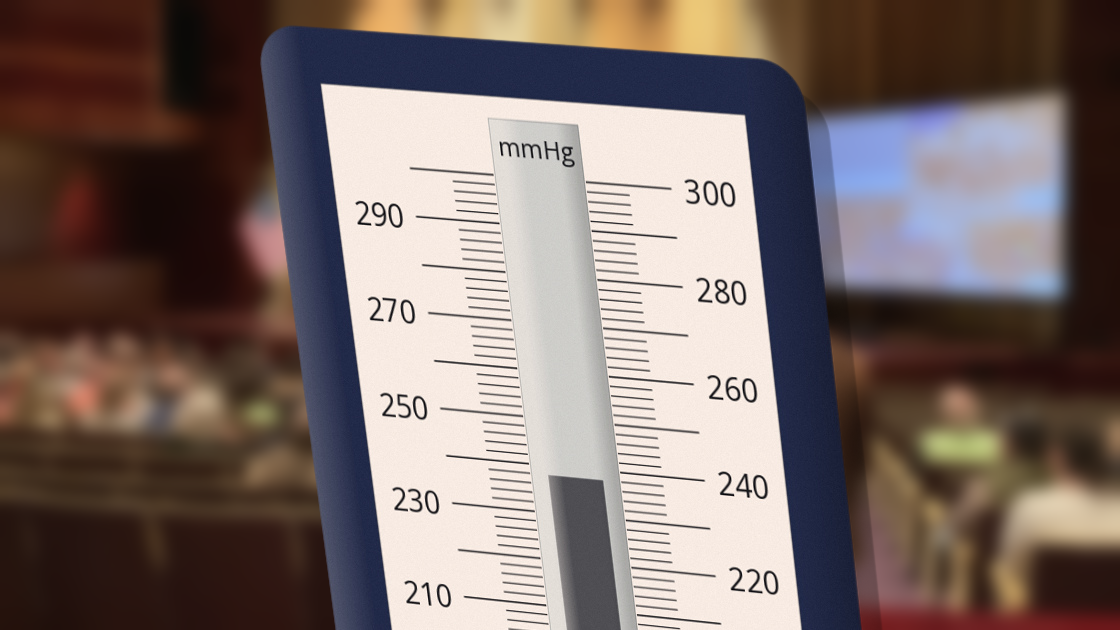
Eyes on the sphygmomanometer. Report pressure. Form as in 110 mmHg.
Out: 238 mmHg
